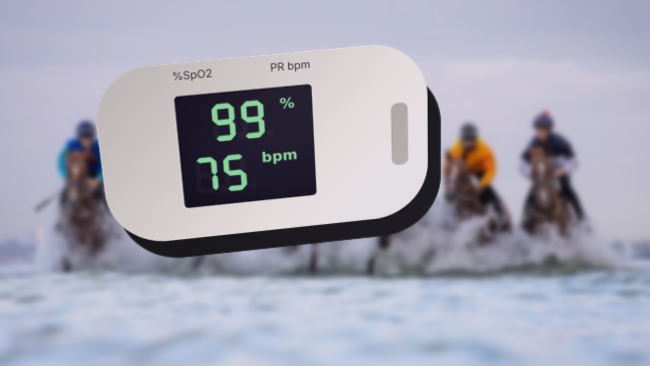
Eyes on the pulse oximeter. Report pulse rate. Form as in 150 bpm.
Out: 75 bpm
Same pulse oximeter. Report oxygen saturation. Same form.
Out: 99 %
